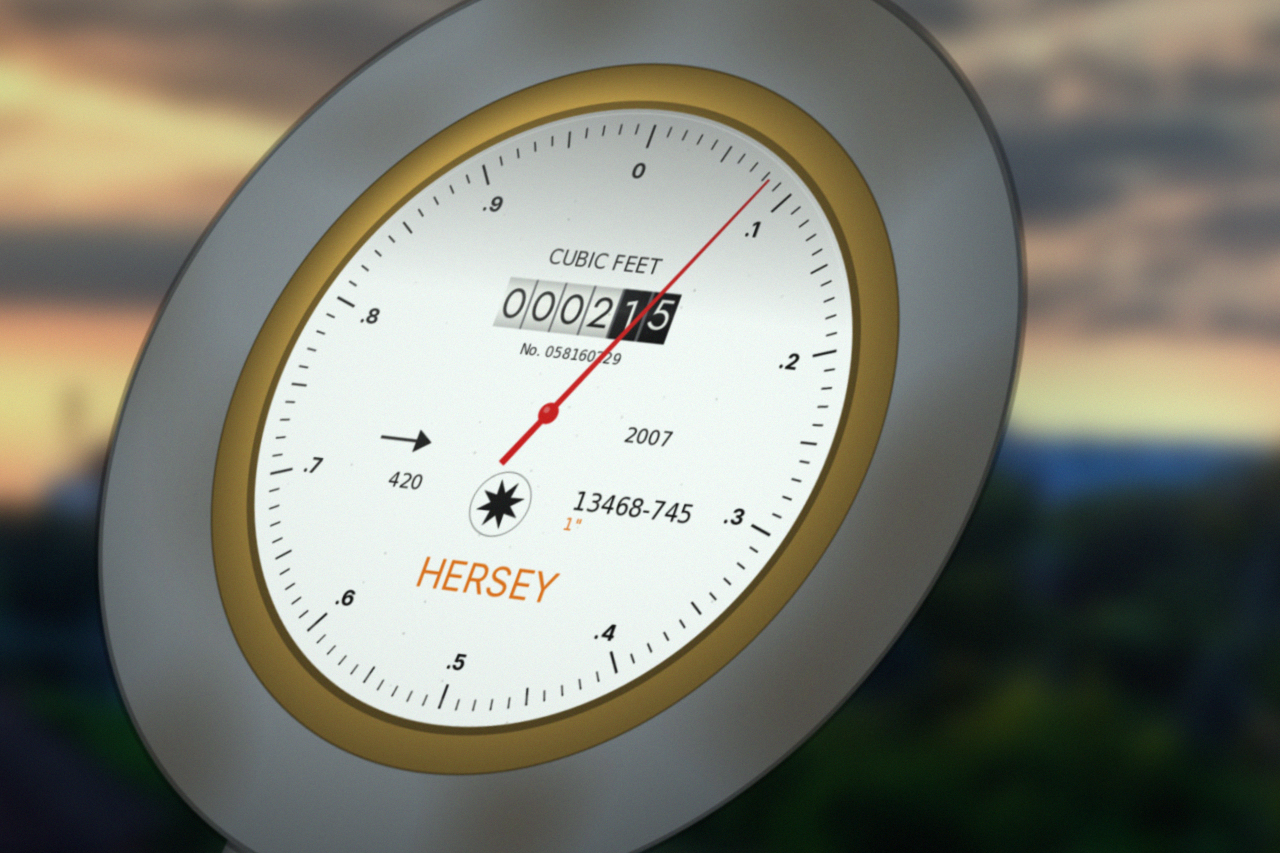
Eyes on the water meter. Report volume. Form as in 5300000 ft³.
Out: 215.08 ft³
